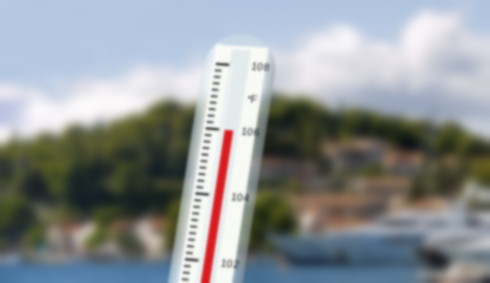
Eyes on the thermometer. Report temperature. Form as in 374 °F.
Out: 106 °F
